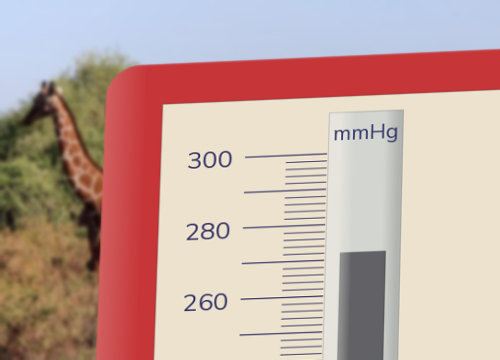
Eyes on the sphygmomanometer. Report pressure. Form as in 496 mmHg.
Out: 272 mmHg
